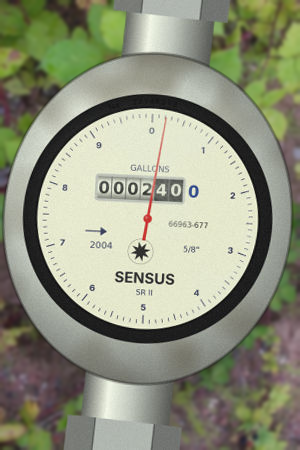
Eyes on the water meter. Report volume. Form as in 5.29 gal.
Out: 2400.2 gal
